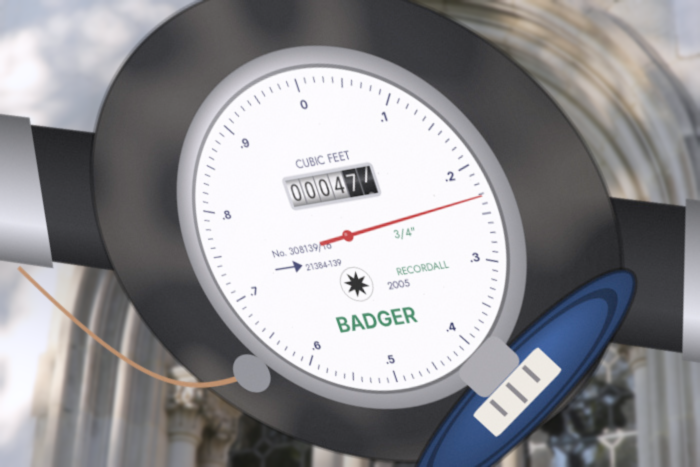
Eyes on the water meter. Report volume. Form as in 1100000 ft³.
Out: 477.23 ft³
